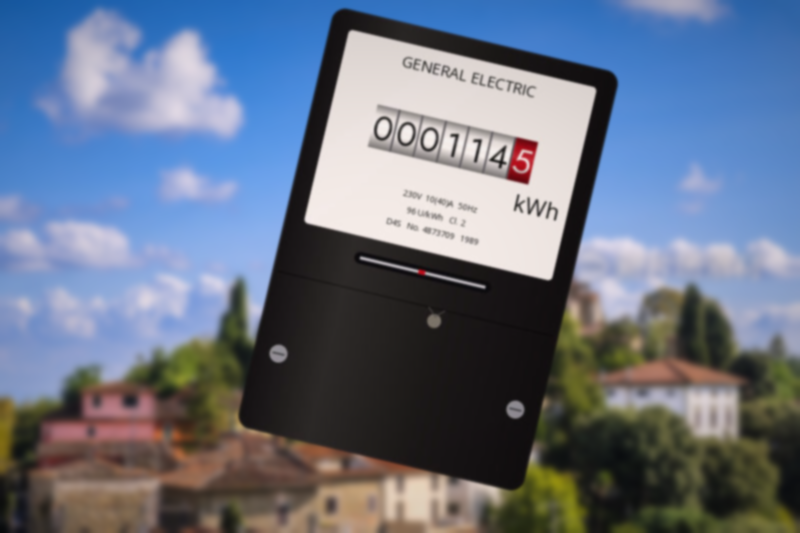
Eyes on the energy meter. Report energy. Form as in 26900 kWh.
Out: 114.5 kWh
